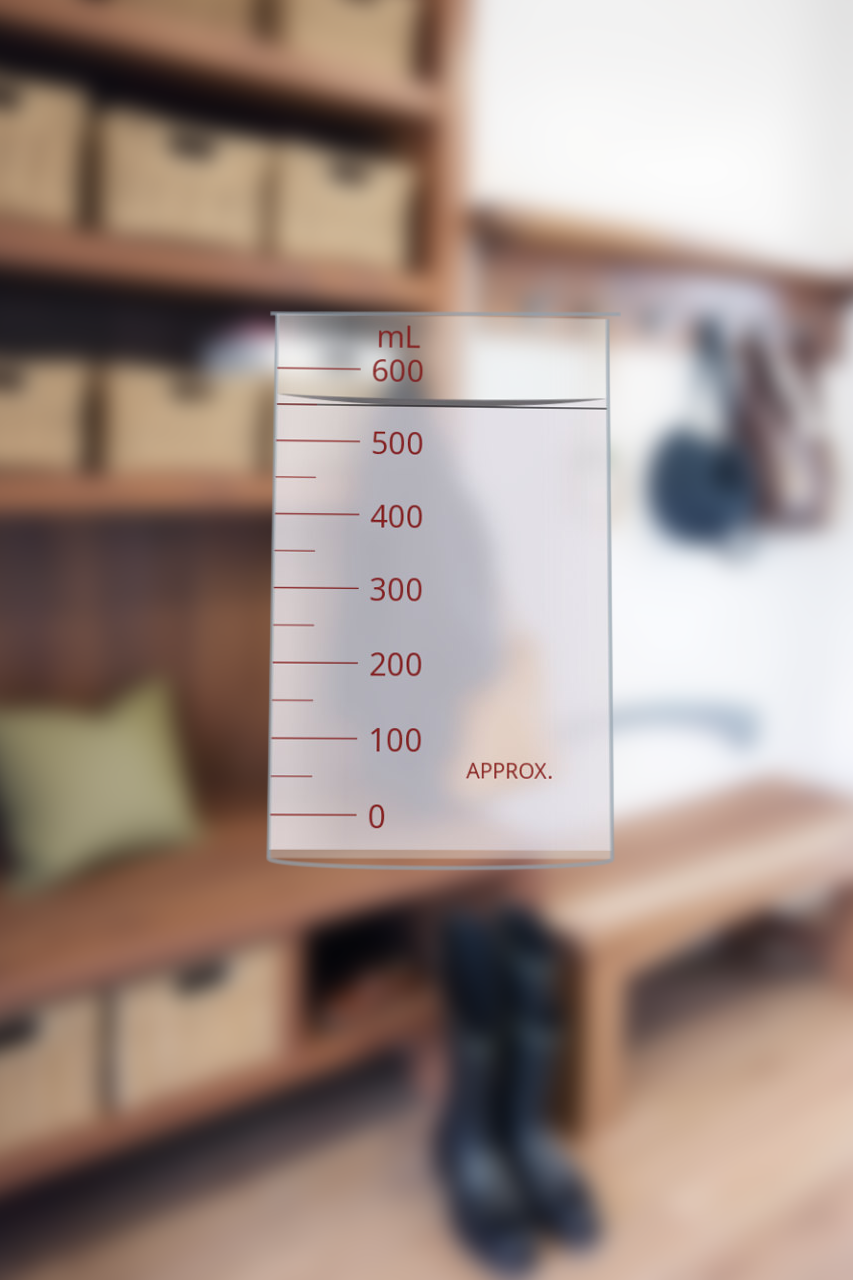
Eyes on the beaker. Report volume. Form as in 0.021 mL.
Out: 550 mL
